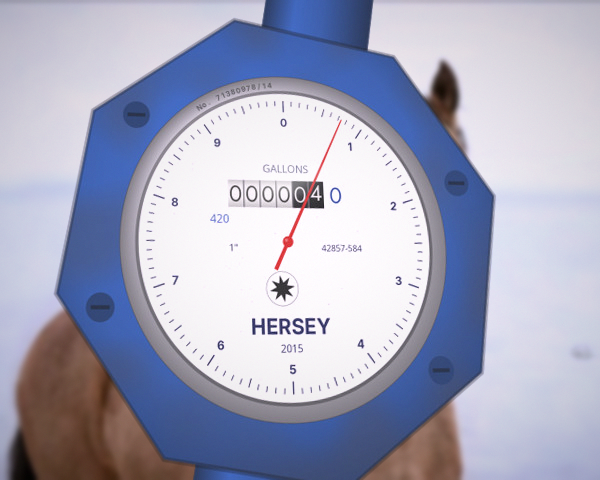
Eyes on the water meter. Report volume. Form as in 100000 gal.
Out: 40.7 gal
